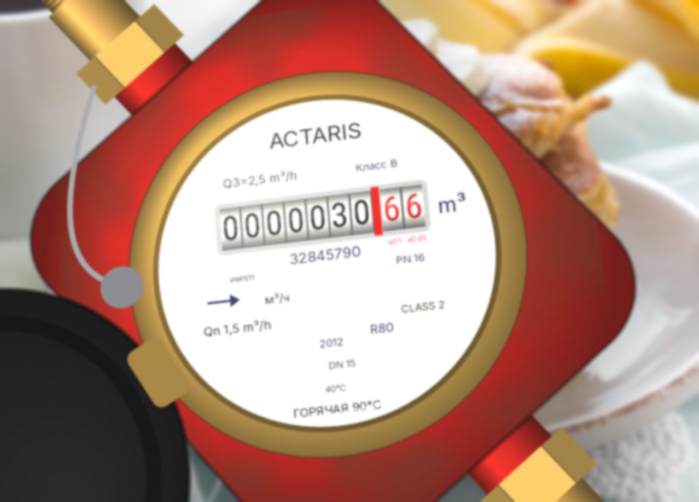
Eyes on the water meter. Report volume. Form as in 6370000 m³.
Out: 30.66 m³
